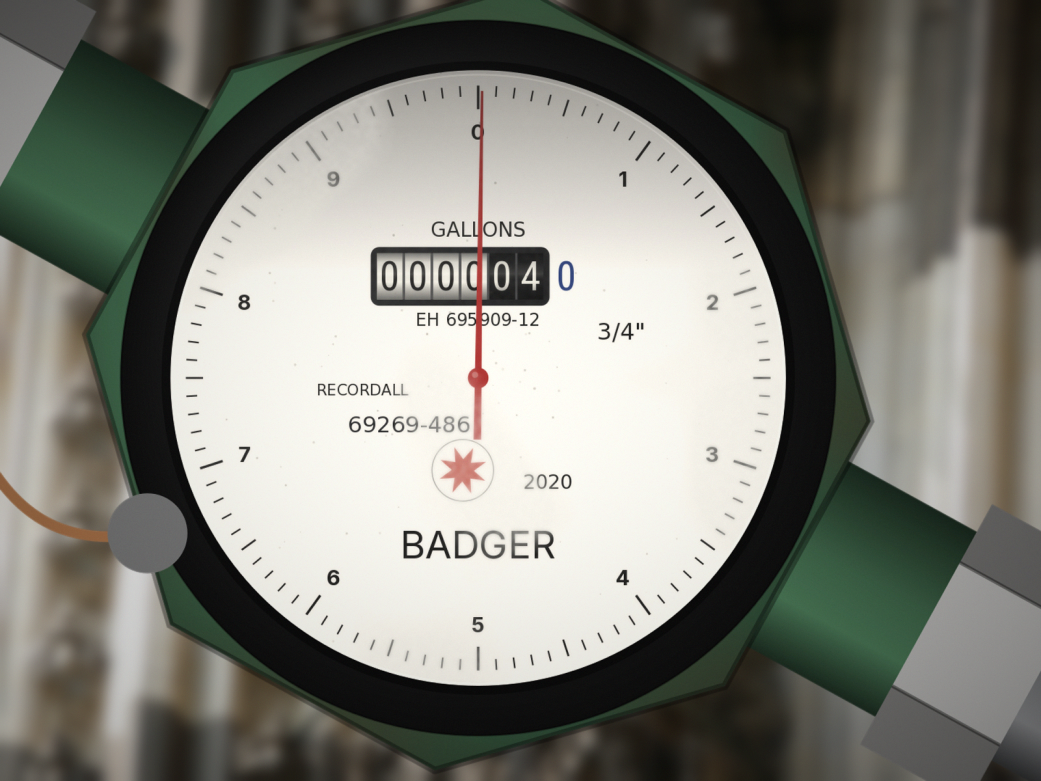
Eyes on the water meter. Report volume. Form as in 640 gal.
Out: 40.0 gal
